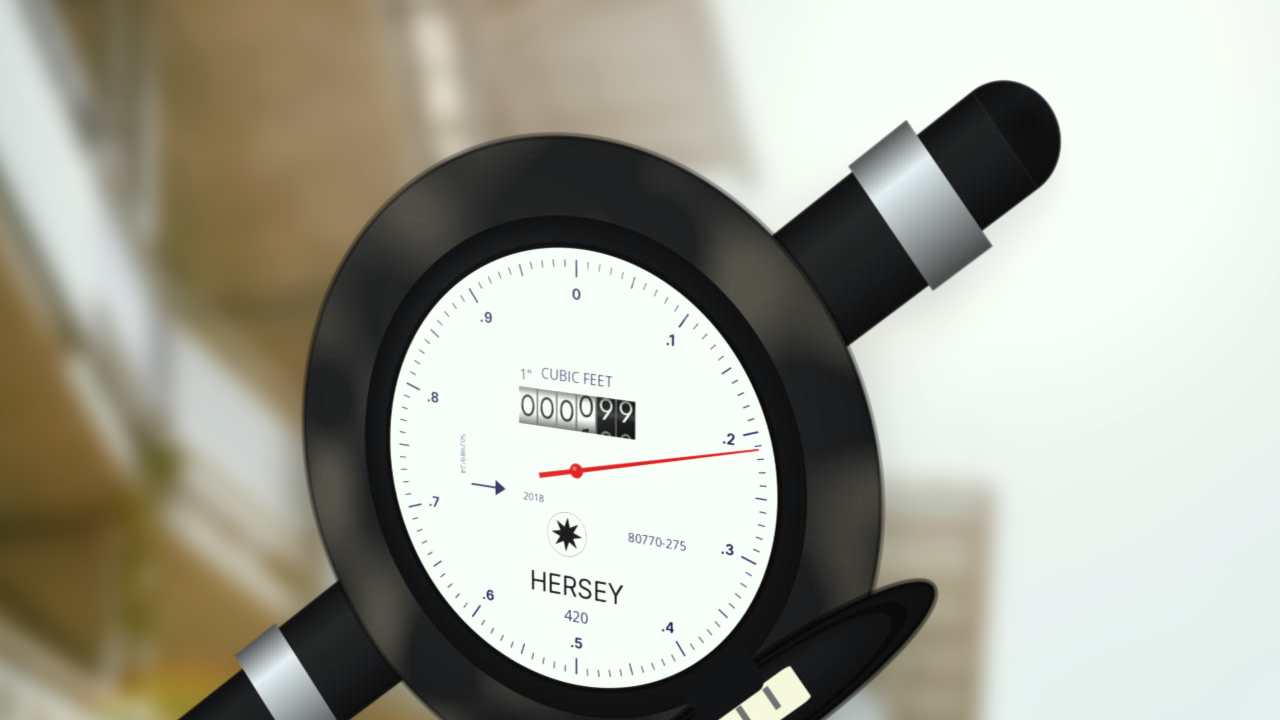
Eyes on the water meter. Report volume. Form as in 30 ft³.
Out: 99.21 ft³
